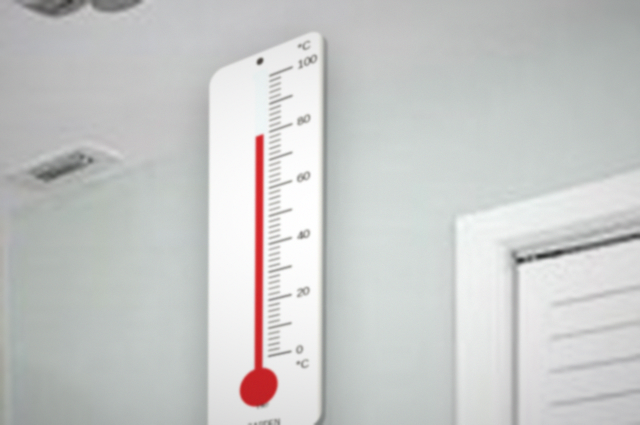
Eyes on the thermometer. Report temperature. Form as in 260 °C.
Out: 80 °C
